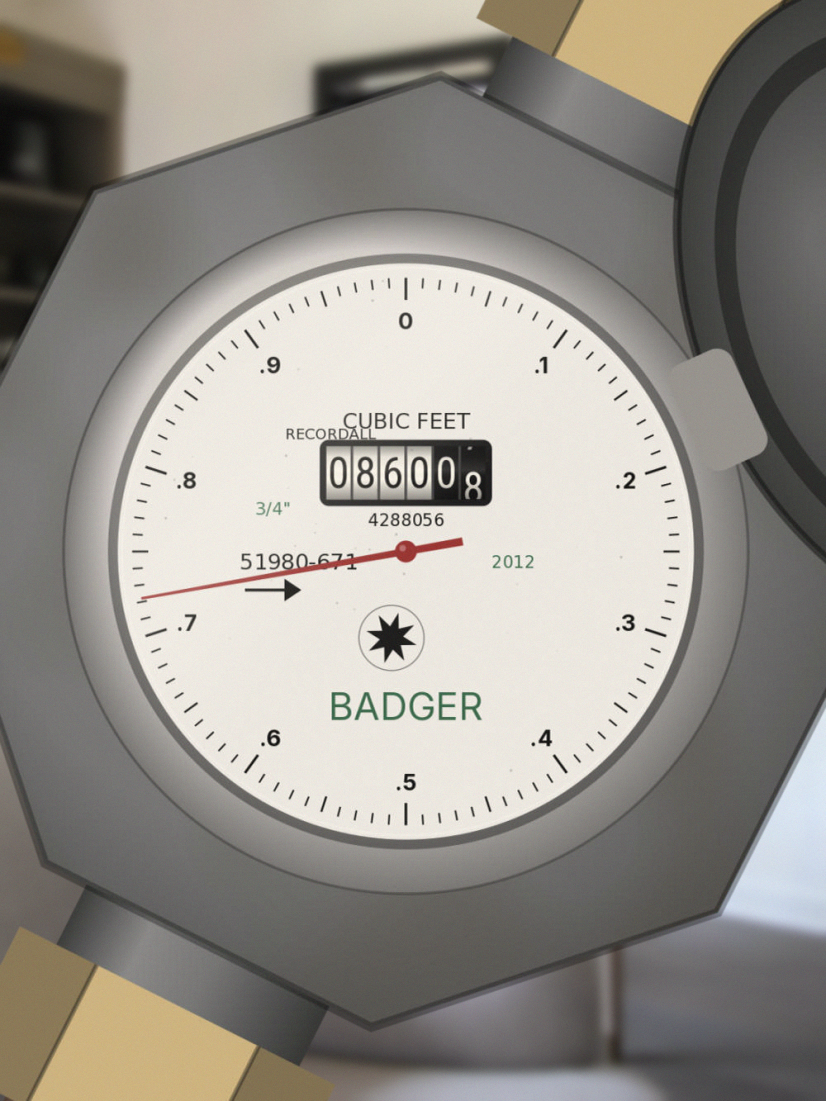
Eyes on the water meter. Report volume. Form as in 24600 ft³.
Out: 86007.72 ft³
